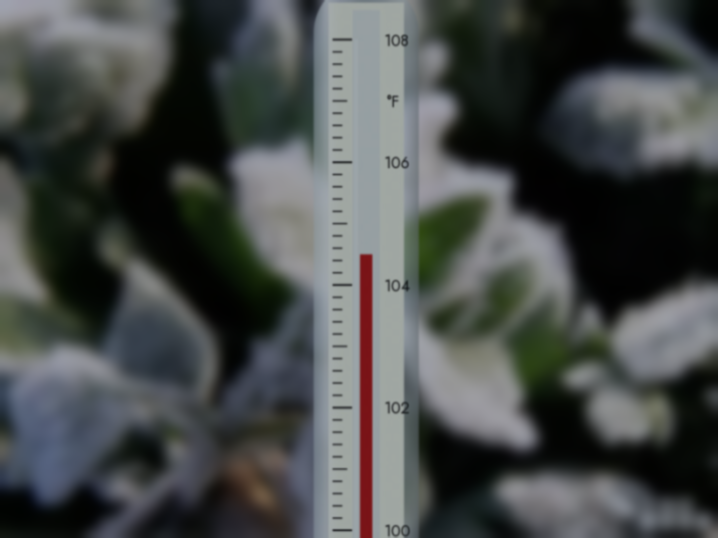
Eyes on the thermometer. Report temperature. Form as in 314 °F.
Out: 104.5 °F
